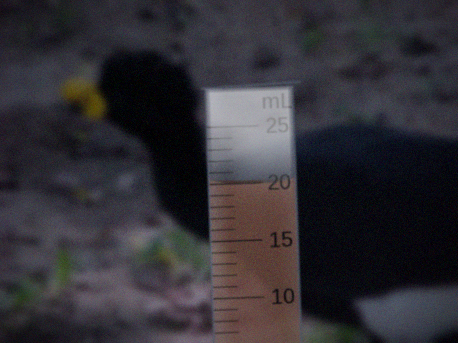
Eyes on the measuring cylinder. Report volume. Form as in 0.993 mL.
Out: 20 mL
